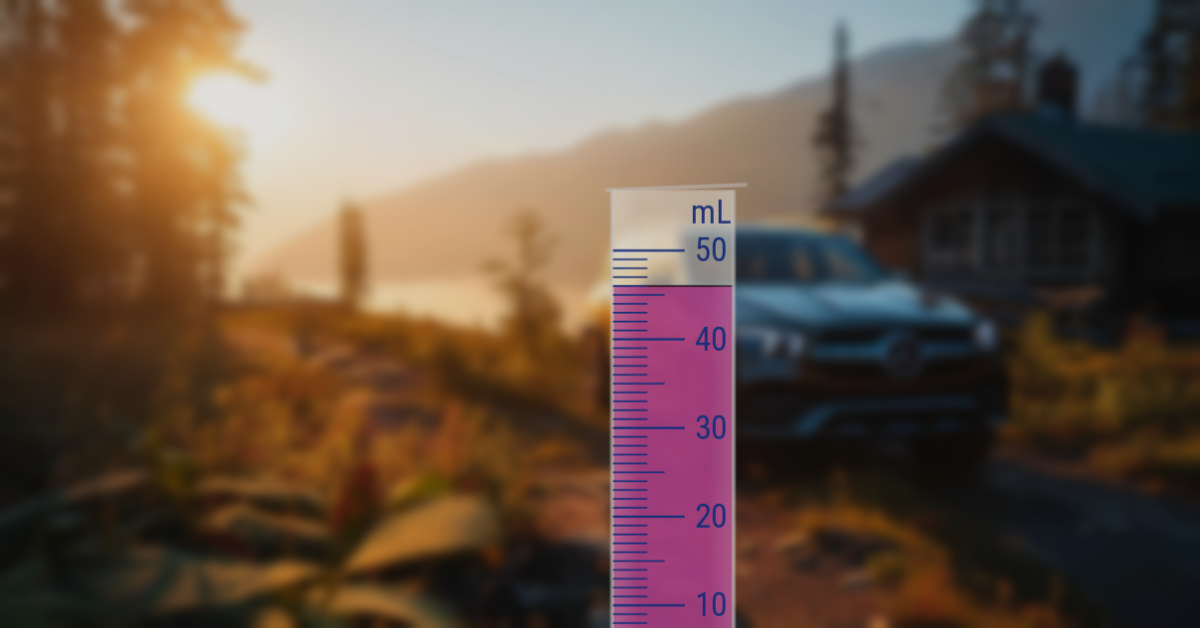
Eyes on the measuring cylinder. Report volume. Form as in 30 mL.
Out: 46 mL
